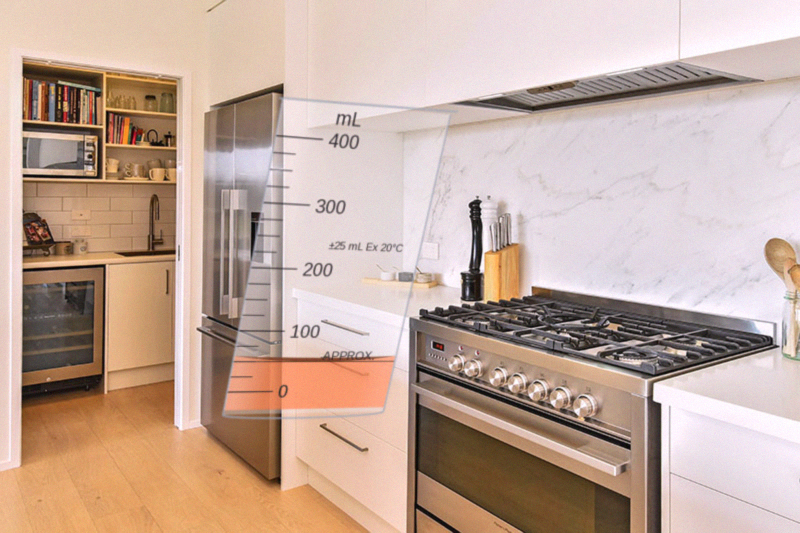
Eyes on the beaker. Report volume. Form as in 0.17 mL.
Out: 50 mL
